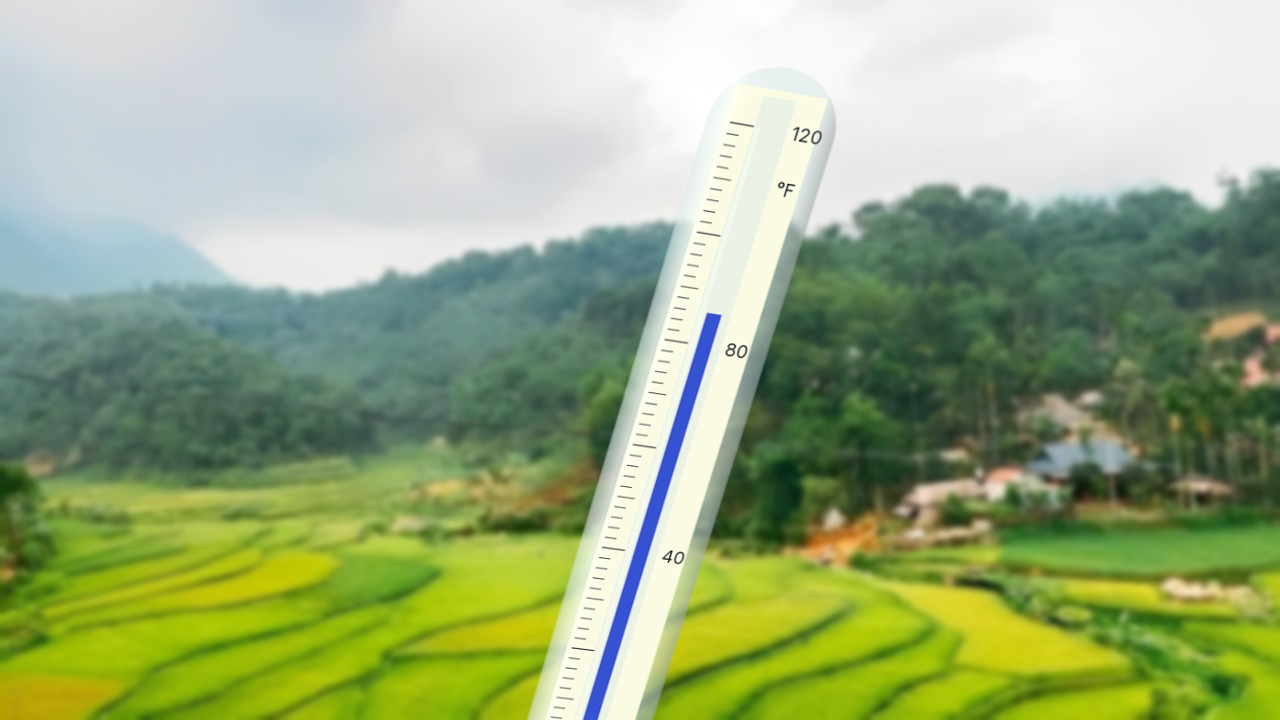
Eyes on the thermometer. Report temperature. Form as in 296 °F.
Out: 86 °F
